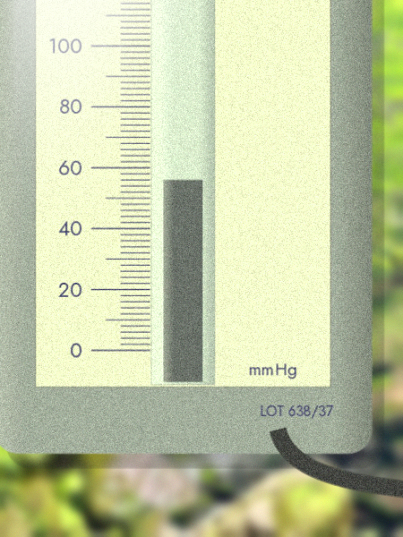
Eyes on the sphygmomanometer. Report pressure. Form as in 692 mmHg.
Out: 56 mmHg
